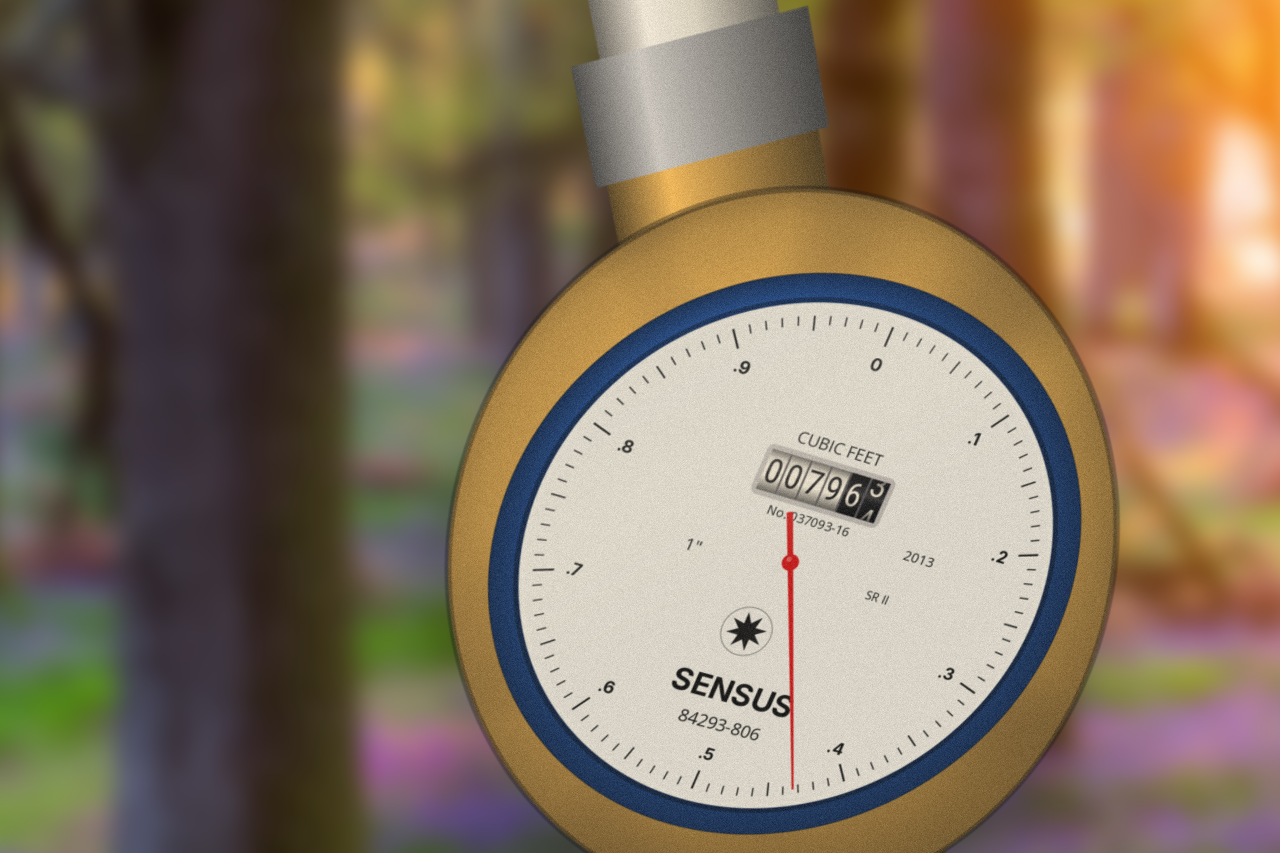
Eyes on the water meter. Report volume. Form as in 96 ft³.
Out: 7963.43 ft³
